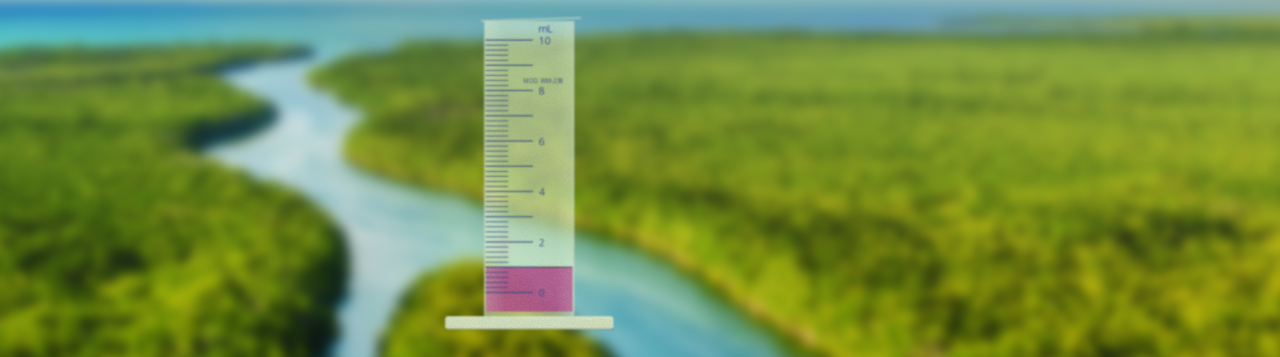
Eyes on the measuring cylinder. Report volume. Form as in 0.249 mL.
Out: 1 mL
